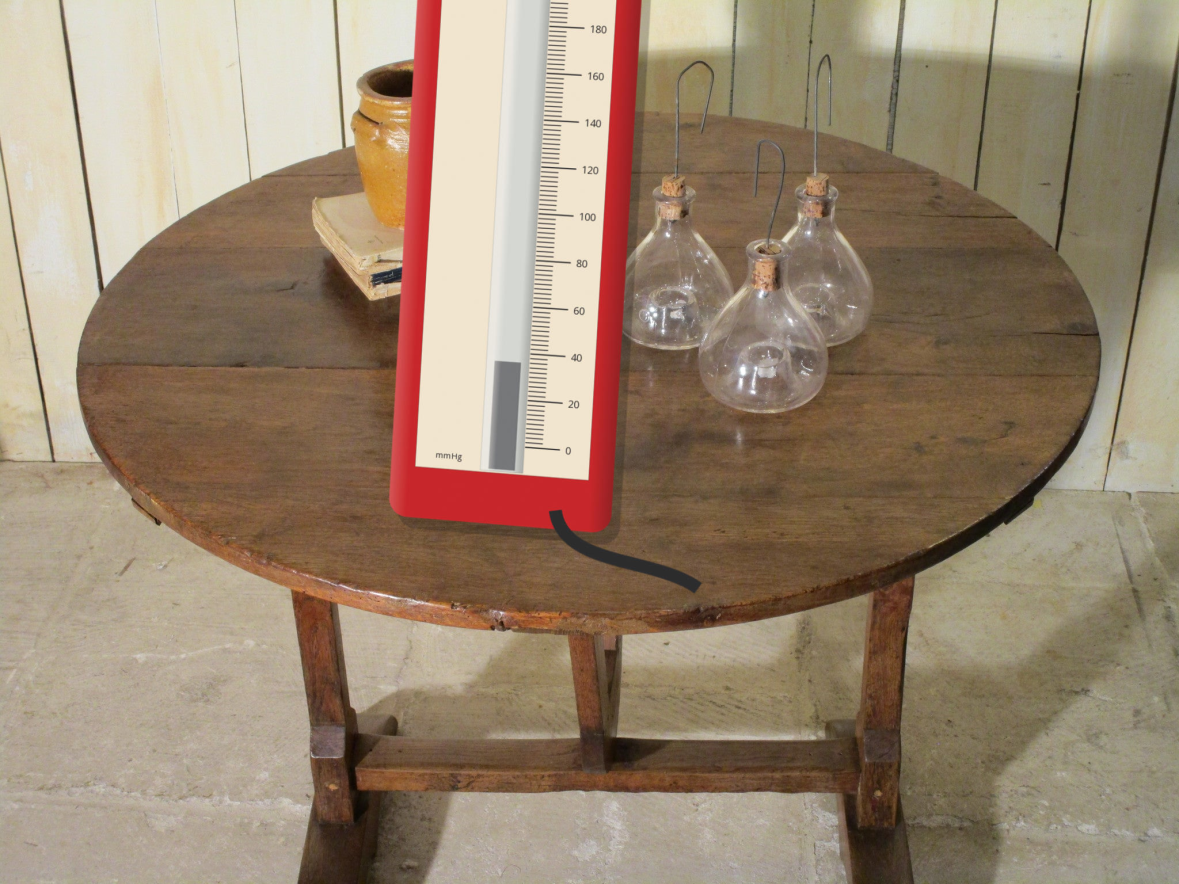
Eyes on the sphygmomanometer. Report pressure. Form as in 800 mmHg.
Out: 36 mmHg
